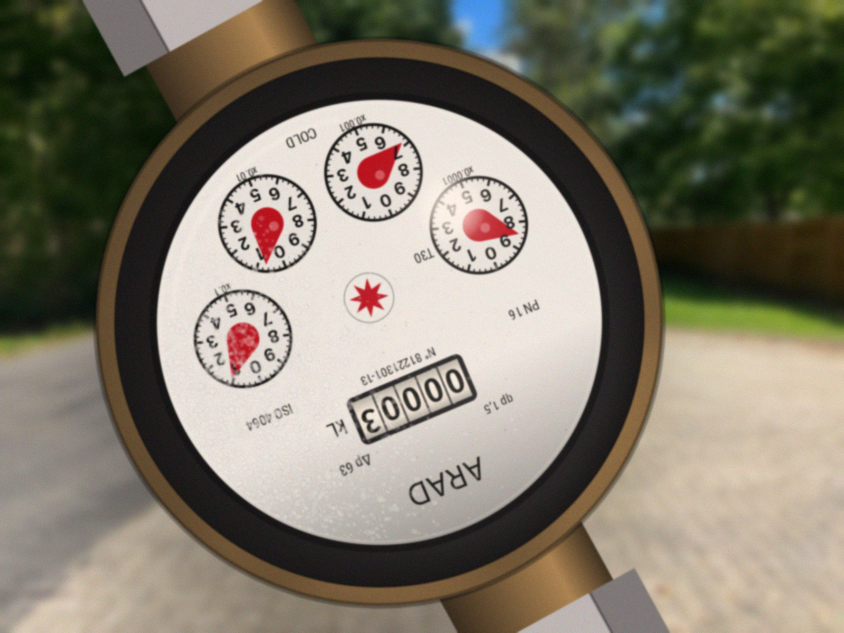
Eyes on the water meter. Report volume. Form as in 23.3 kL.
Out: 3.1068 kL
